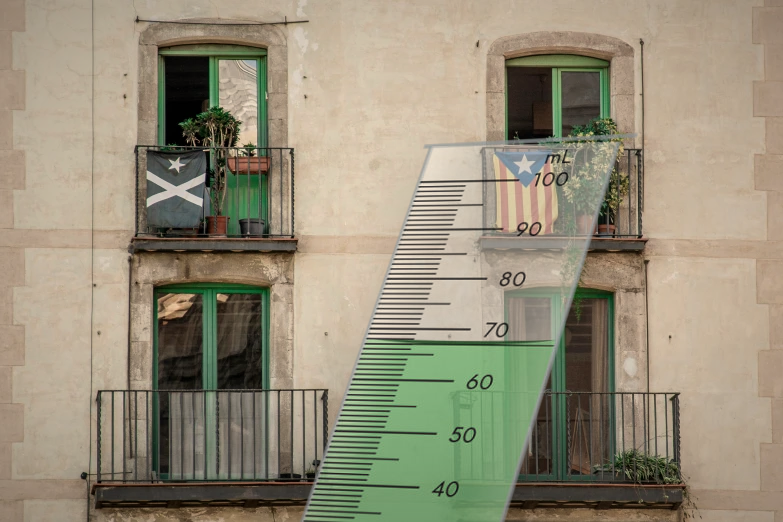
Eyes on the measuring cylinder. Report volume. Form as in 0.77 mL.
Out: 67 mL
